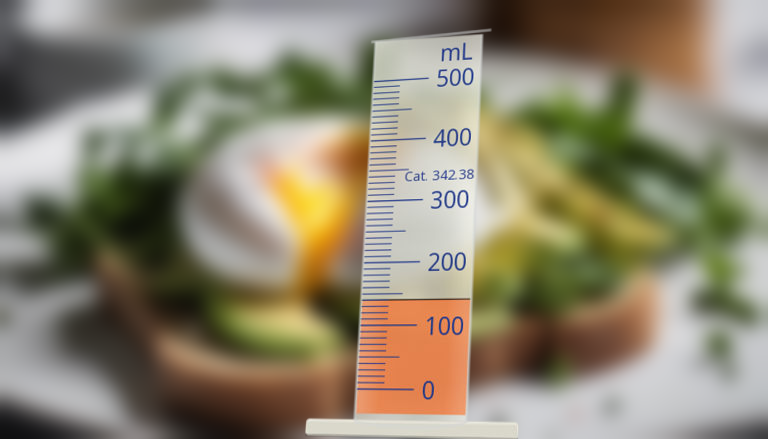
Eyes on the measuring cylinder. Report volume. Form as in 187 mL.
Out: 140 mL
